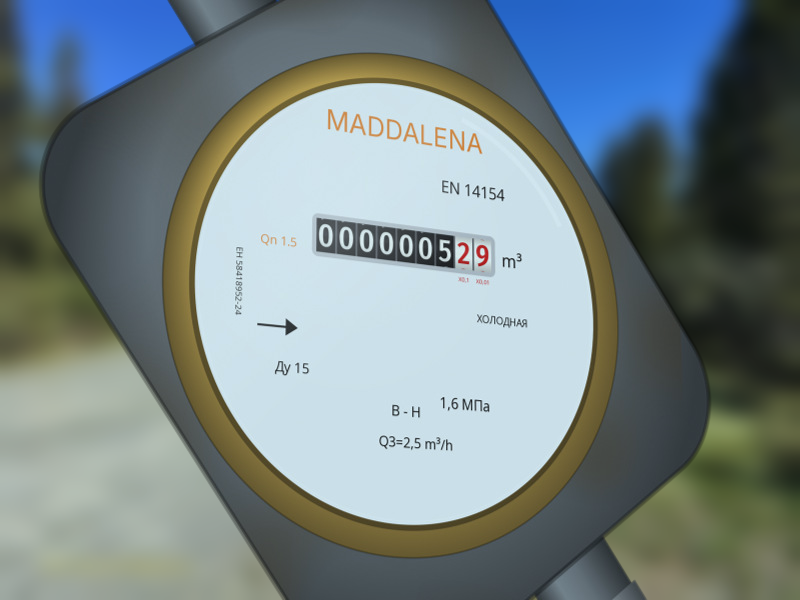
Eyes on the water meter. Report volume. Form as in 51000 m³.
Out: 5.29 m³
